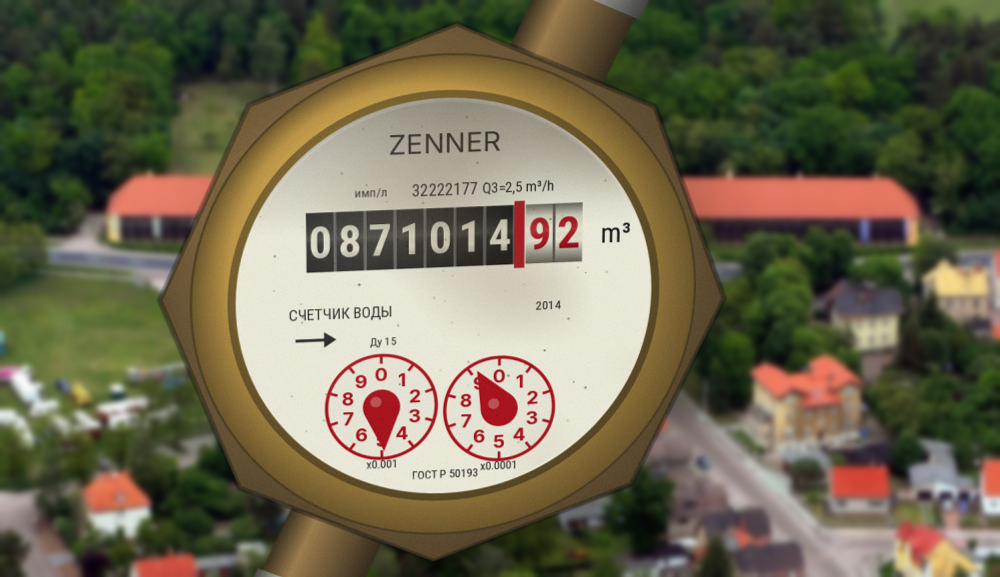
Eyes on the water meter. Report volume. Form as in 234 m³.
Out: 871014.9249 m³
